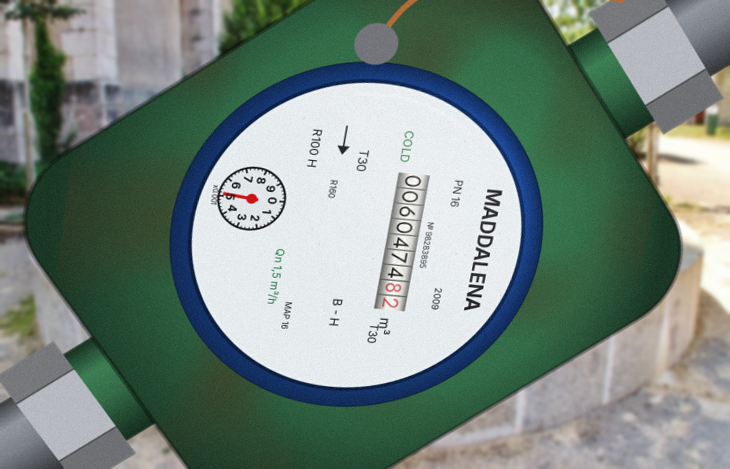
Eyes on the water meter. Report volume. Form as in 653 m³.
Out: 60474.825 m³
